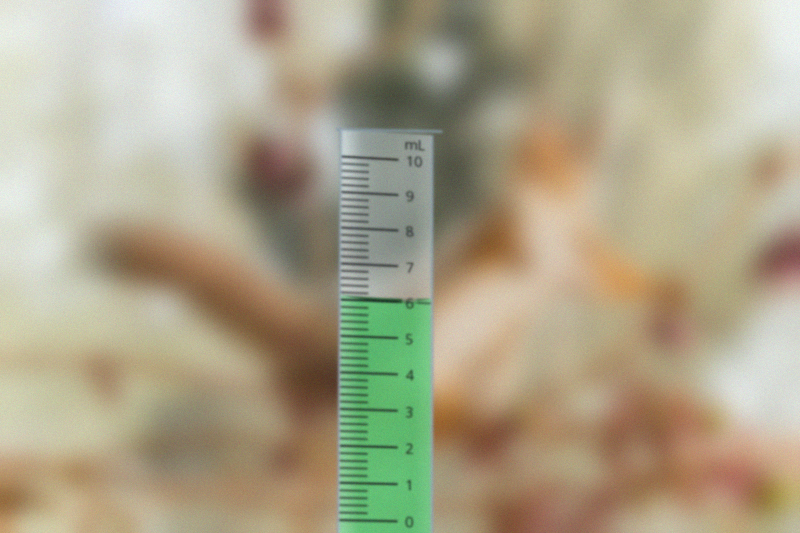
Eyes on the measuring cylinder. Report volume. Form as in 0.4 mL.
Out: 6 mL
